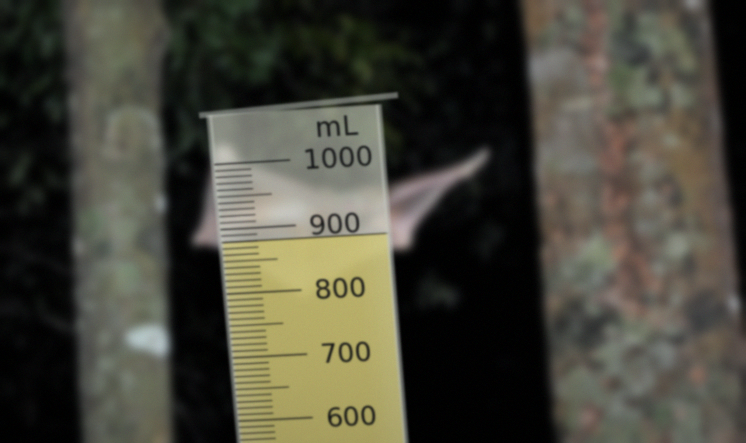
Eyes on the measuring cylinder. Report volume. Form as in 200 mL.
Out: 880 mL
